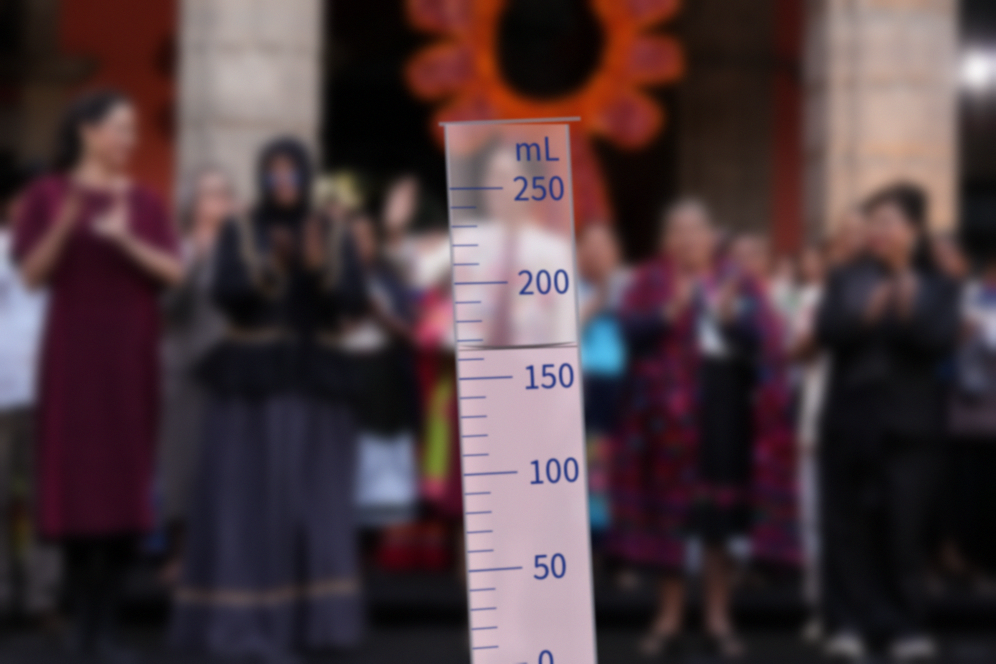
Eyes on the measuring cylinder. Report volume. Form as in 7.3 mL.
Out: 165 mL
